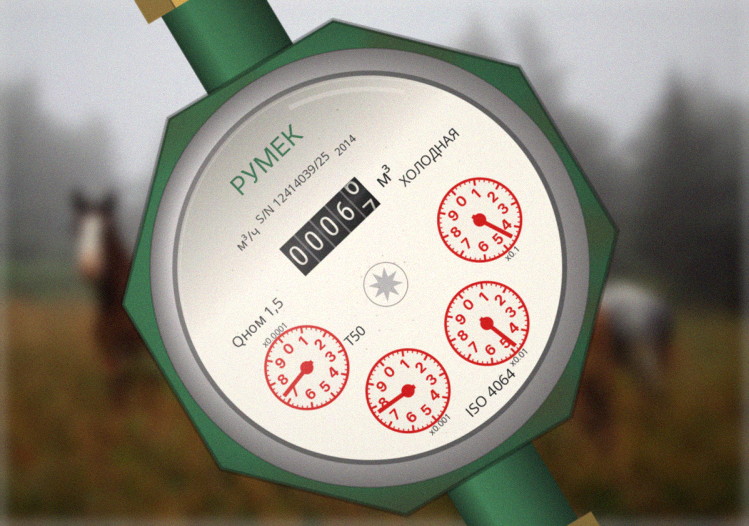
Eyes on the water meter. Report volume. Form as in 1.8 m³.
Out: 66.4477 m³
